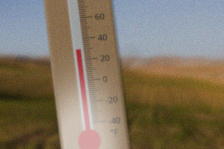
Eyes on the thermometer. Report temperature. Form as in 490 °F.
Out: 30 °F
